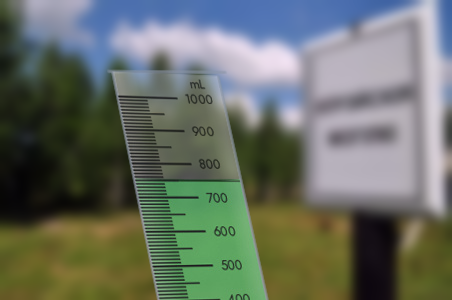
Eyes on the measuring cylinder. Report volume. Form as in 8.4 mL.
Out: 750 mL
